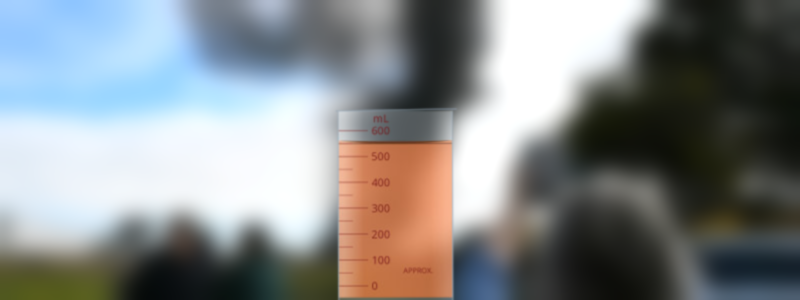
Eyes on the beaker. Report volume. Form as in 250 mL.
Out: 550 mL
